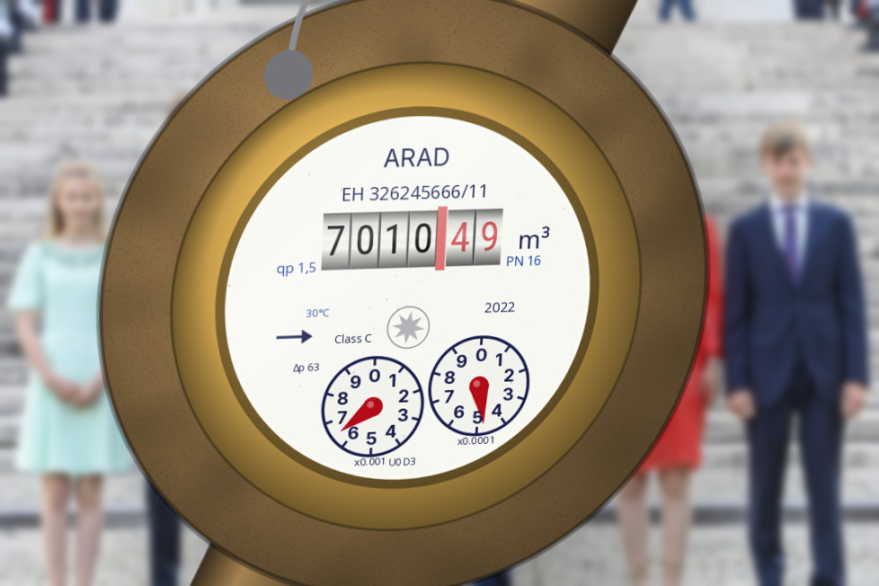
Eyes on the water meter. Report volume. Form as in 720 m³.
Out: 7010.4964 m³
